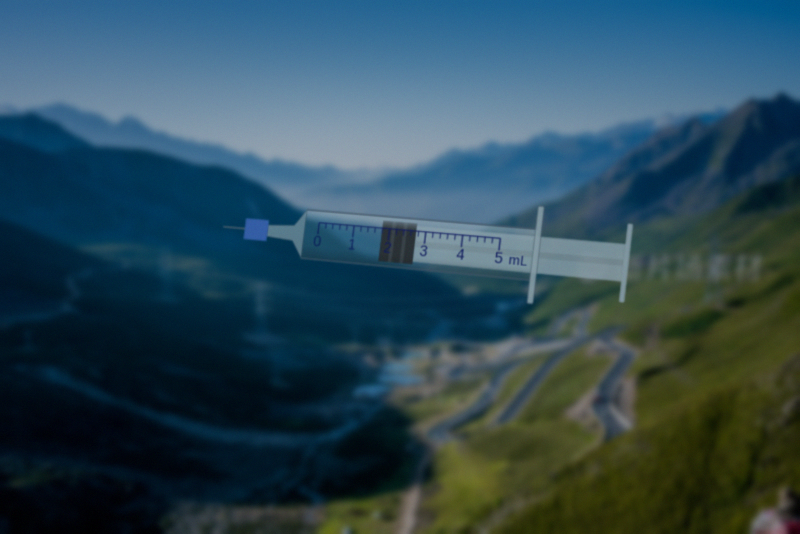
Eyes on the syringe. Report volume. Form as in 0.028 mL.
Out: 1.8 mL
